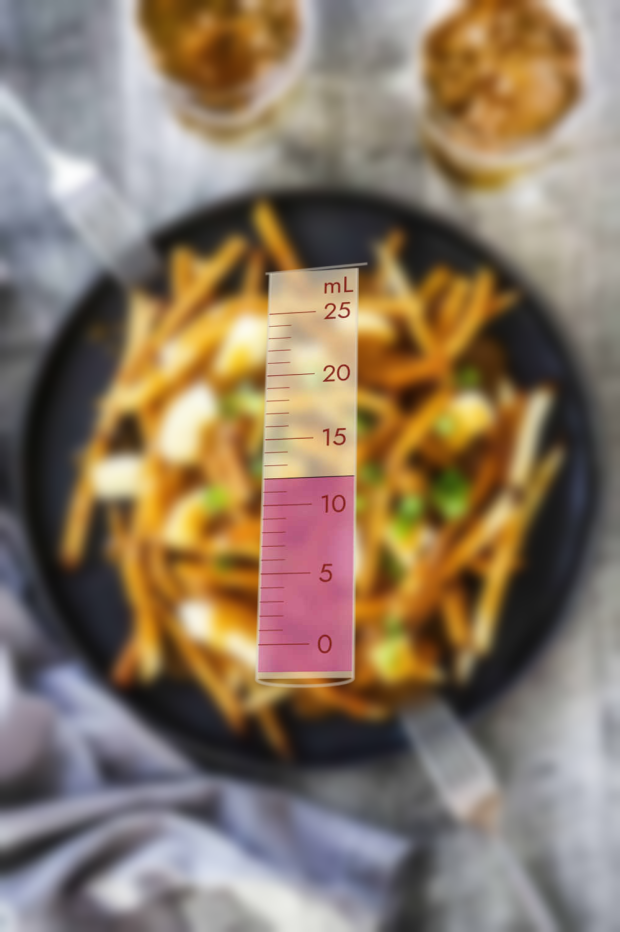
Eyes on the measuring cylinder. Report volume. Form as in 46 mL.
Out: 12 mL
